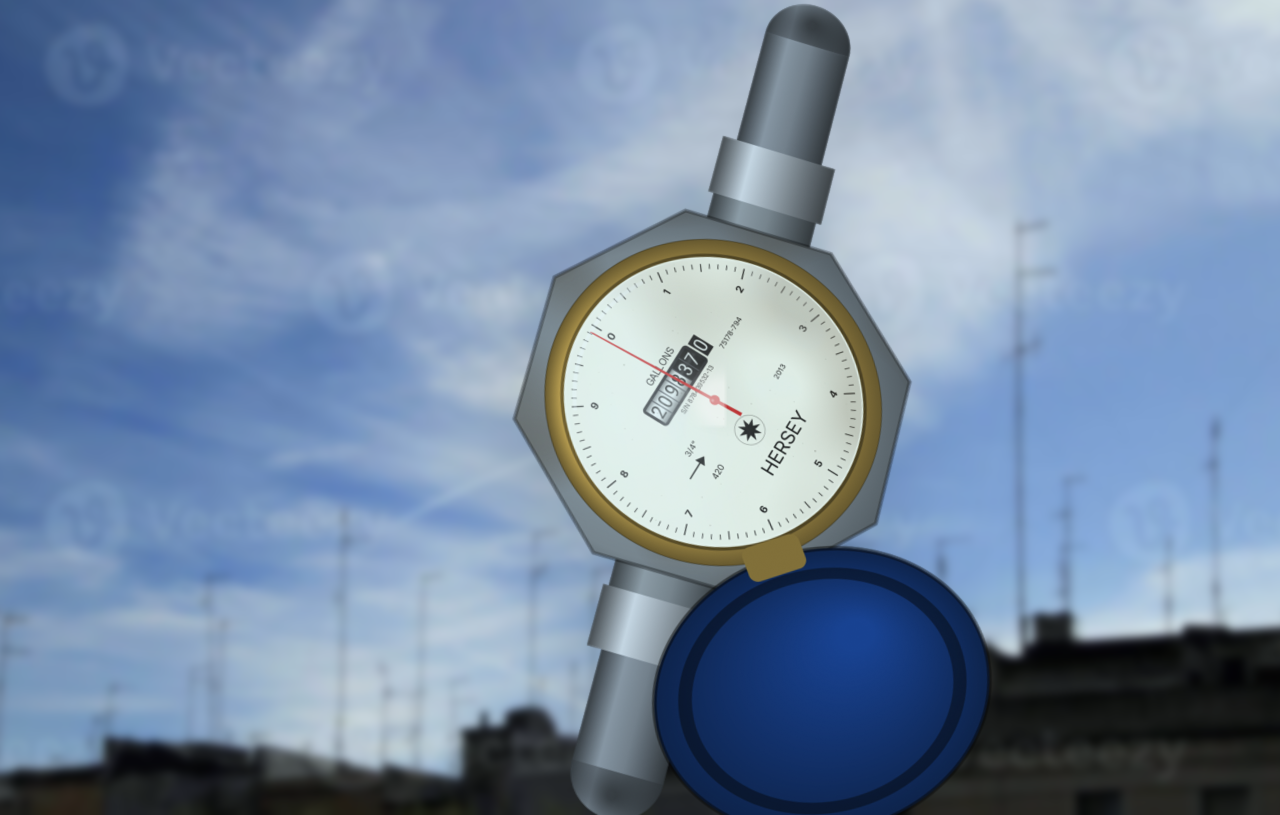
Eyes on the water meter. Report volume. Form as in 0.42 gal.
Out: 2098369.9 gal
